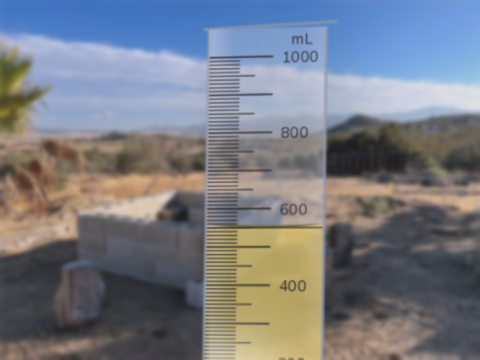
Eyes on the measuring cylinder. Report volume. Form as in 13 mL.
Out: 550 mL
